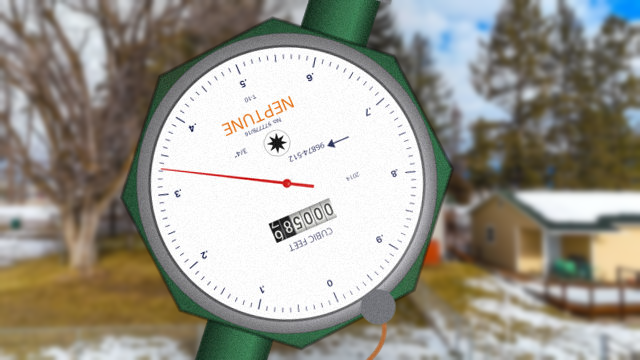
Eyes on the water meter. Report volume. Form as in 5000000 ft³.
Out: 586.33 ft³
